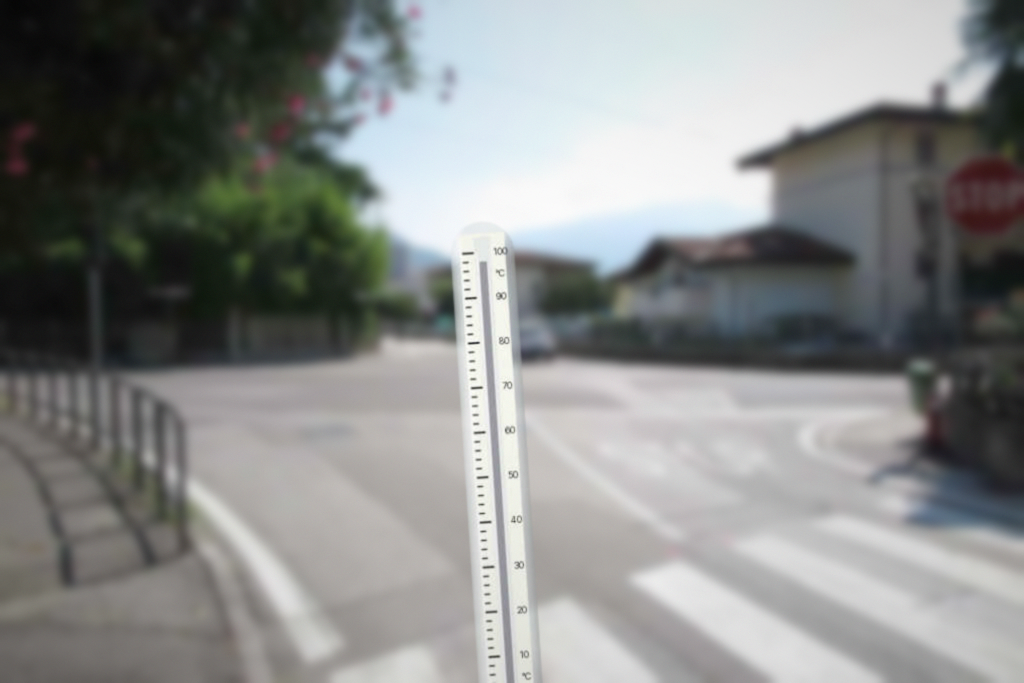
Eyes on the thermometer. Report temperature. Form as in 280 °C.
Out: 98 °C
